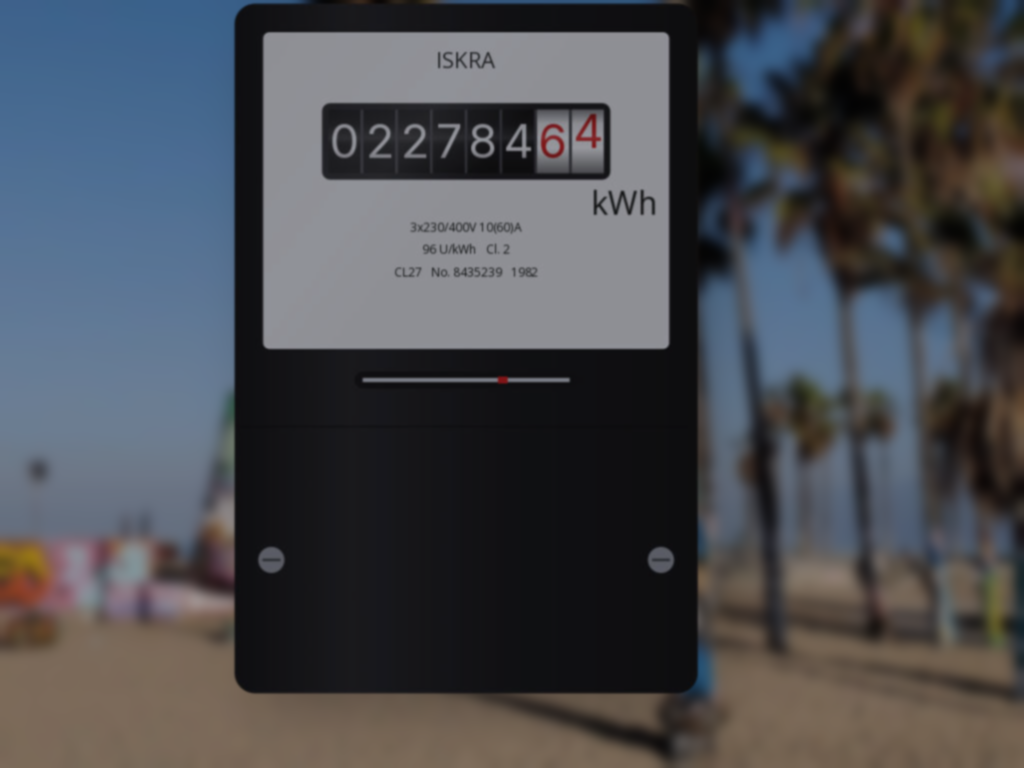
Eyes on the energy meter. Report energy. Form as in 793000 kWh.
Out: 22784.64 kWh
